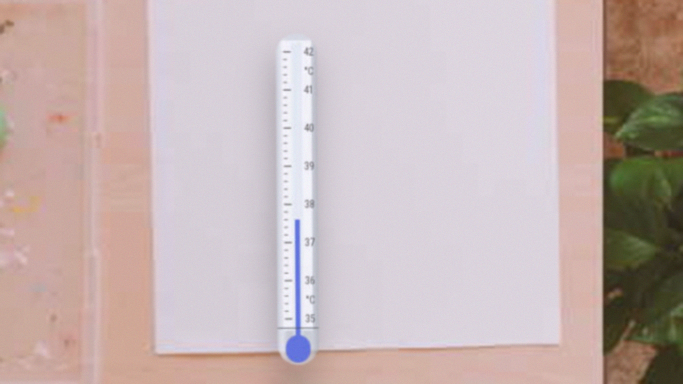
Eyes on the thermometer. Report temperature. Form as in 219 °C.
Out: 37.6 °C
